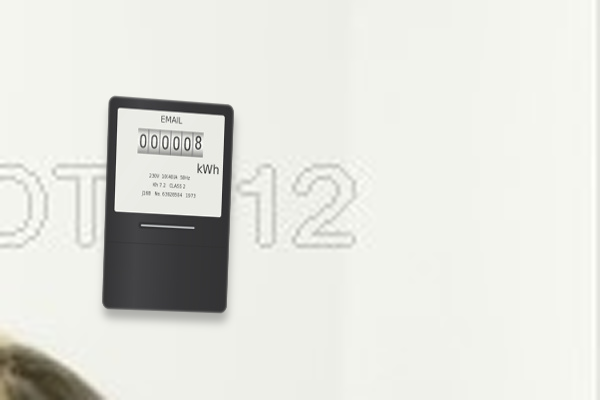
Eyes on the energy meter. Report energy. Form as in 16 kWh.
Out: 8 kWh
